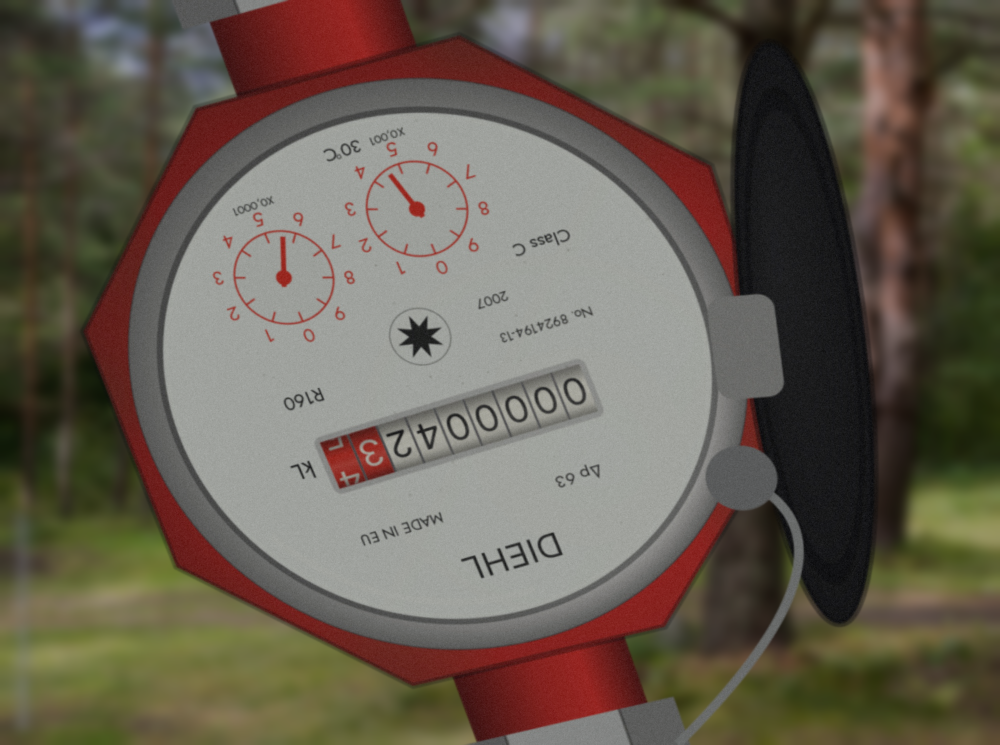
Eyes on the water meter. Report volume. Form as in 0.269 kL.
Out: 42.3445 kL
